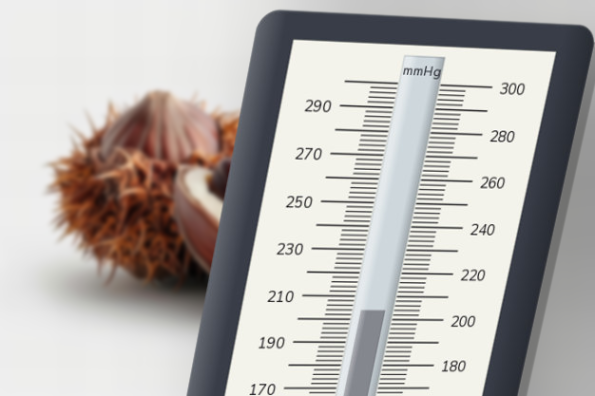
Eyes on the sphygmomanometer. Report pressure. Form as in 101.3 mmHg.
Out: 204 mmHg
